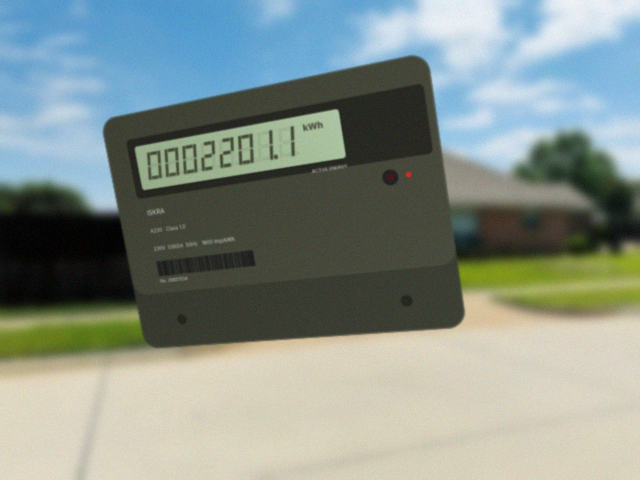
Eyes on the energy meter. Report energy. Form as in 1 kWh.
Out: 2201.1 kWh
